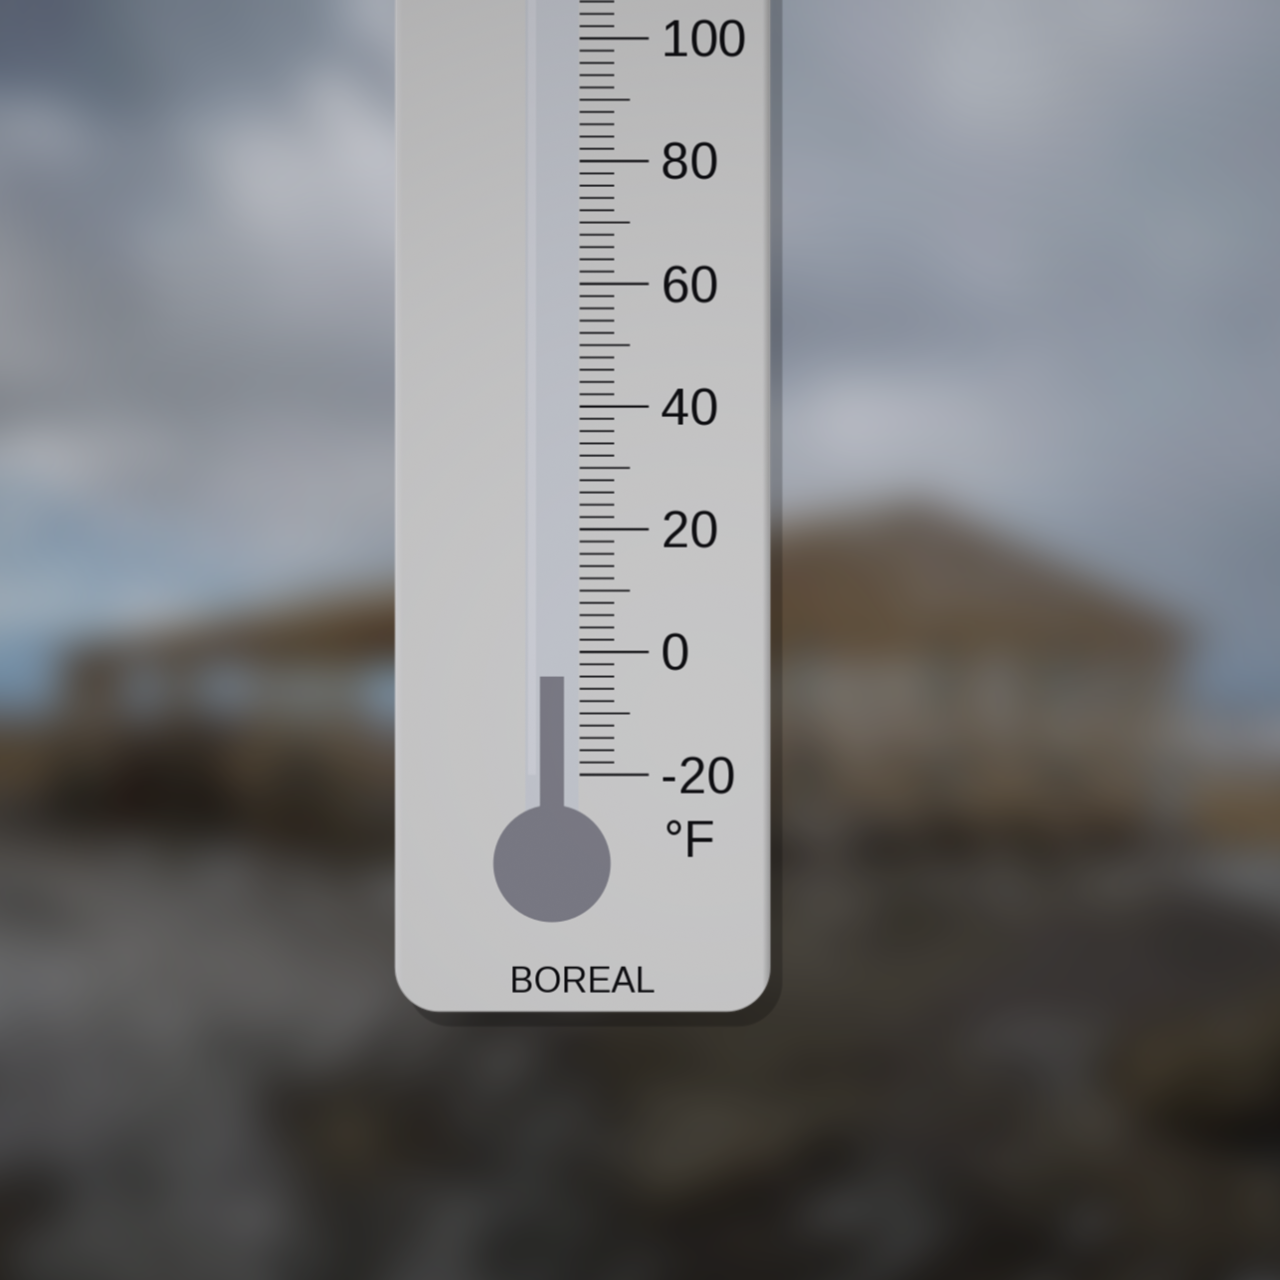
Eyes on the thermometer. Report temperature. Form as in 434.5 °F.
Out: -4 °F
